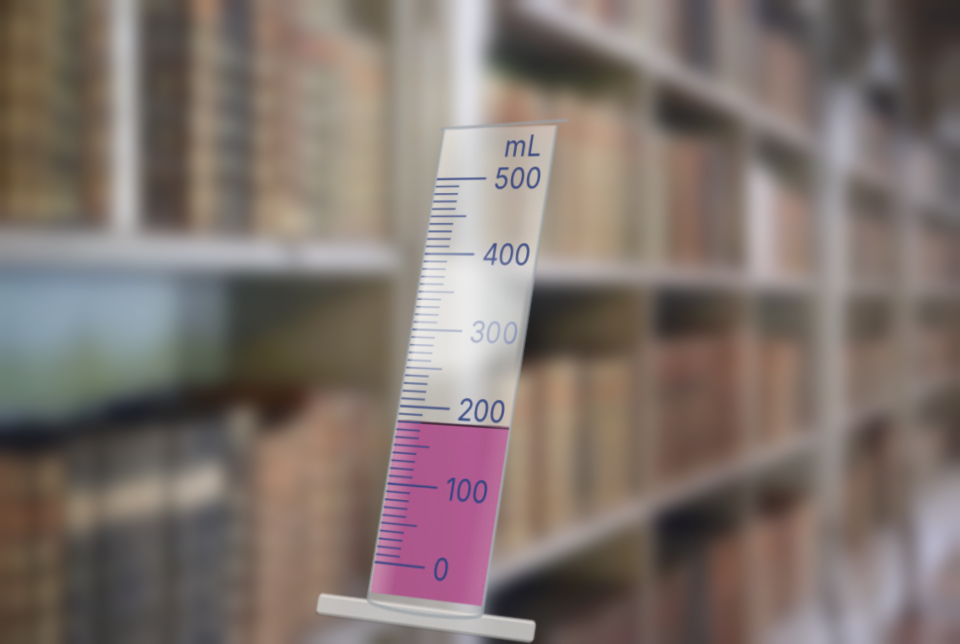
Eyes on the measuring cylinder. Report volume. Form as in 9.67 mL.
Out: 180 mL
